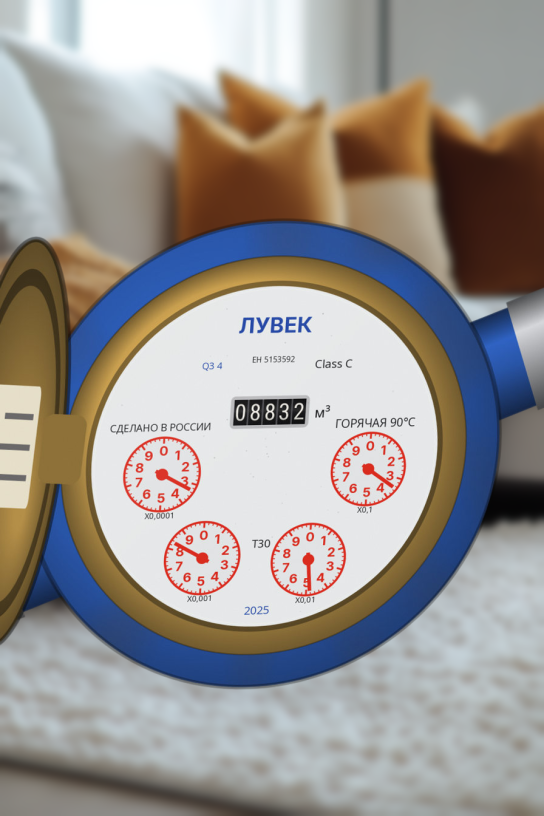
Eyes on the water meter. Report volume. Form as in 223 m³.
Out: 8832.3483 m³
